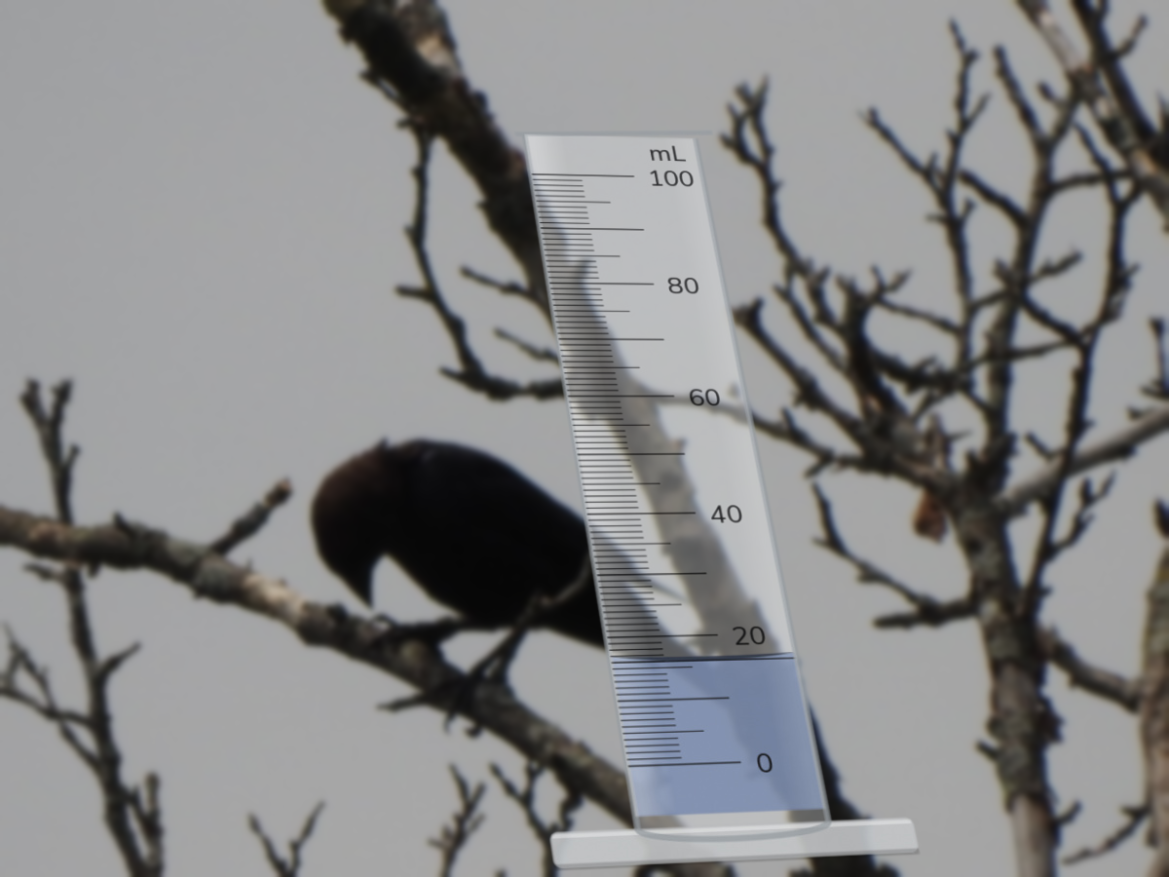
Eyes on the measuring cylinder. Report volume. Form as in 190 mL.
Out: 16 mL
